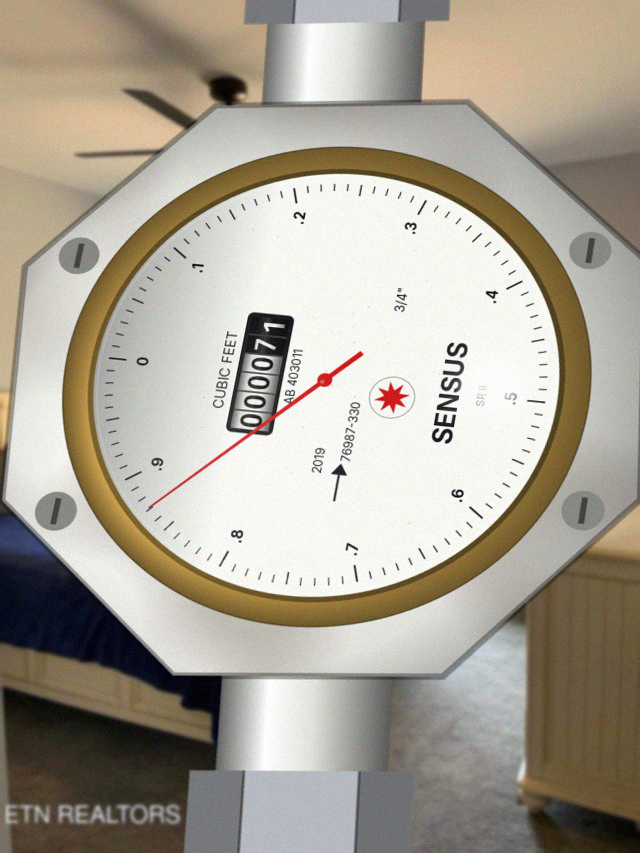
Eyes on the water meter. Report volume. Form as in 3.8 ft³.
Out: 70.87 ft³
